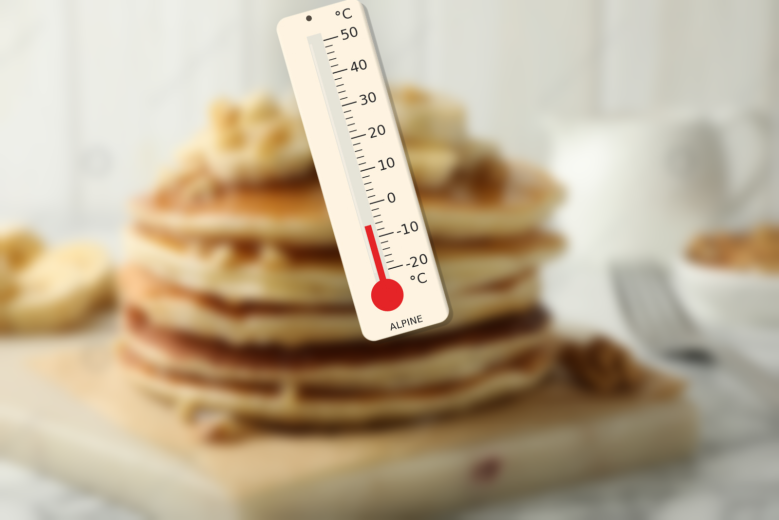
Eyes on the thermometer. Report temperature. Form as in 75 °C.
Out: -6 °C
